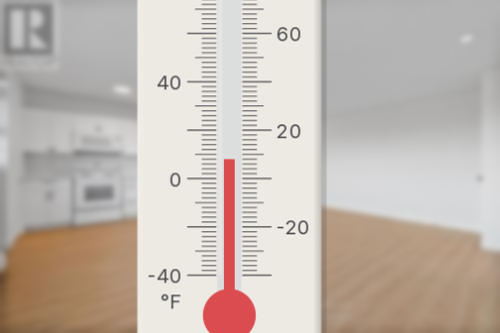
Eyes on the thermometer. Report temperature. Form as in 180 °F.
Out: 8 °F
